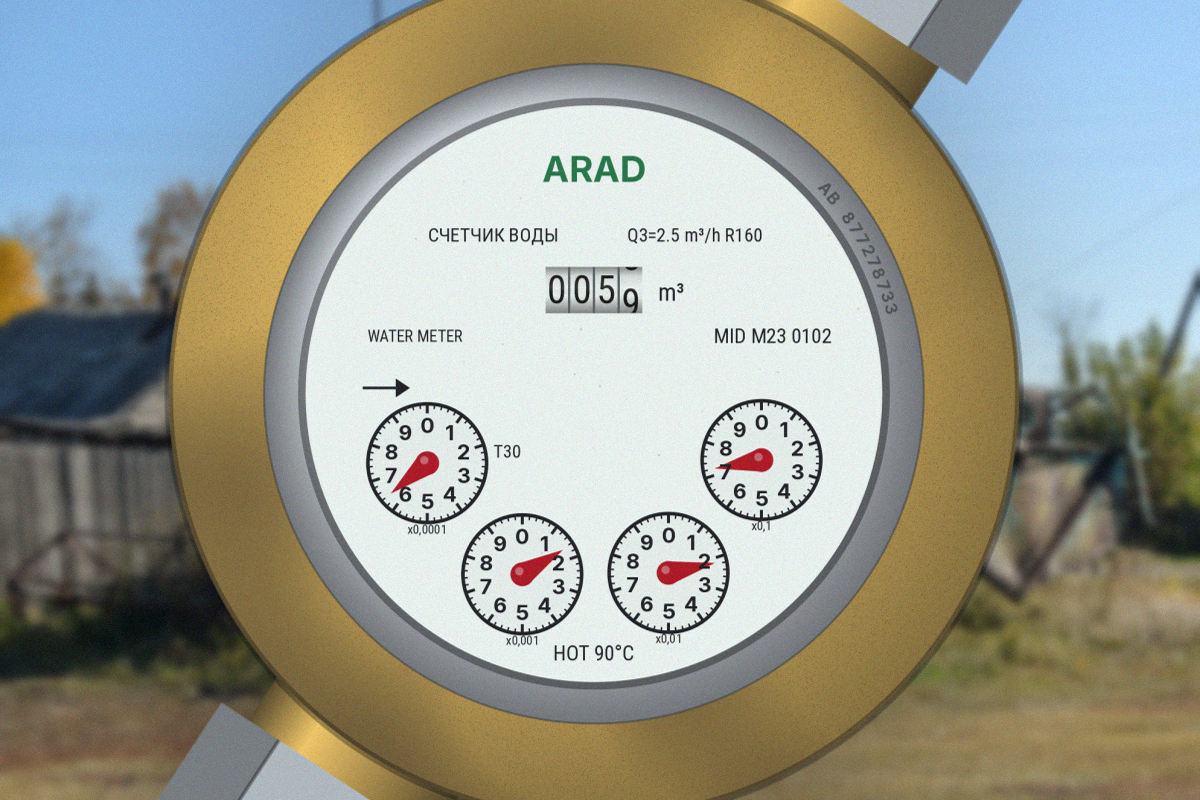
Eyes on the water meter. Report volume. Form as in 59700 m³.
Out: 58.7216 m³
